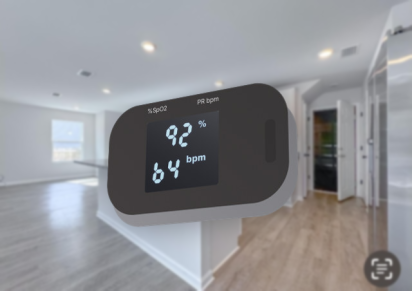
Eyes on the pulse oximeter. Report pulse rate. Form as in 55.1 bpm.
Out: 64 bpm
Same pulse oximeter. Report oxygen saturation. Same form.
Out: 92 %
